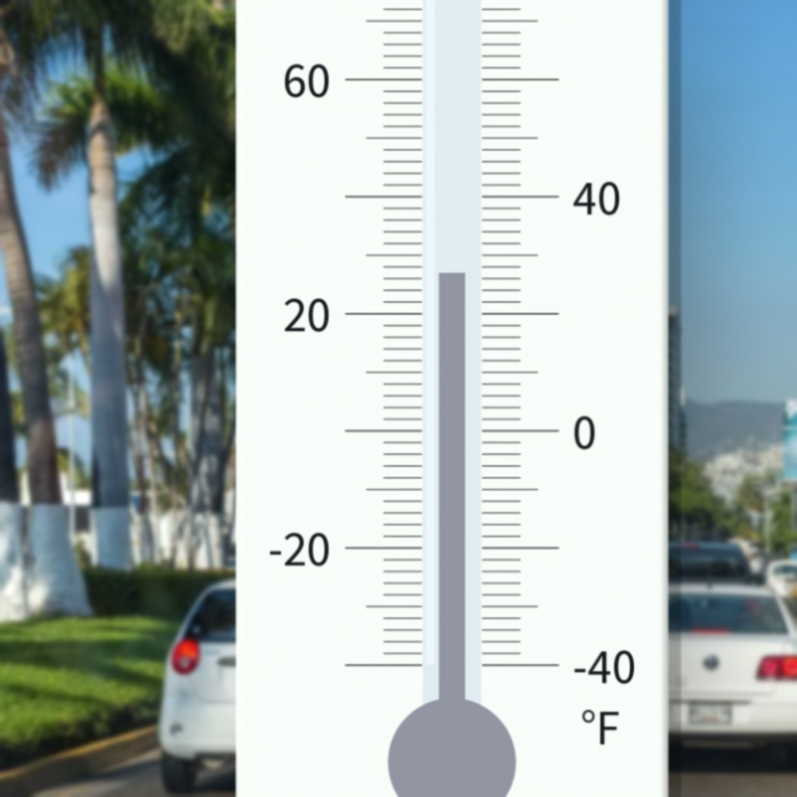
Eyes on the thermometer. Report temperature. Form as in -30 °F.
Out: 27 °F
